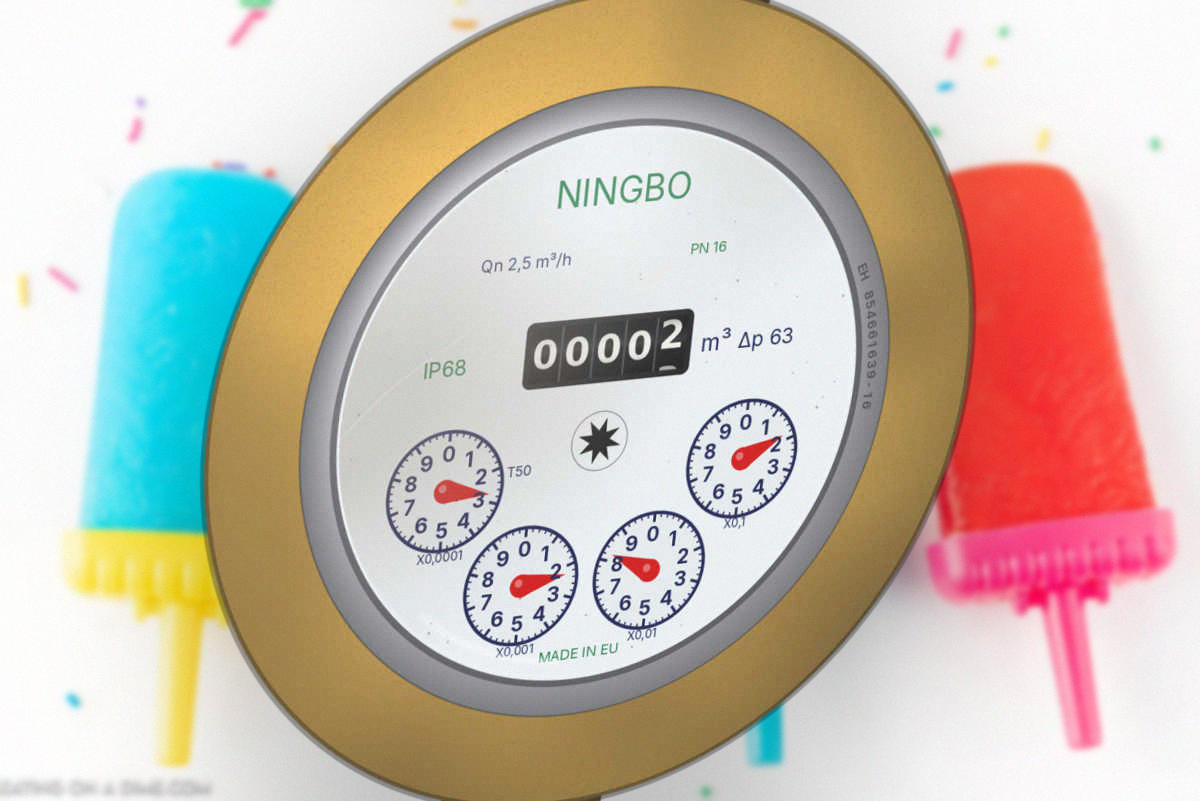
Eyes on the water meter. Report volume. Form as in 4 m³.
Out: 2.1822 m³
